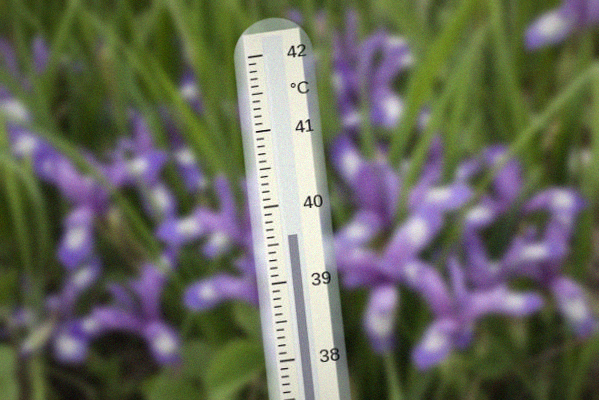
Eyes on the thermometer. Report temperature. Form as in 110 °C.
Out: 39.6 °C
